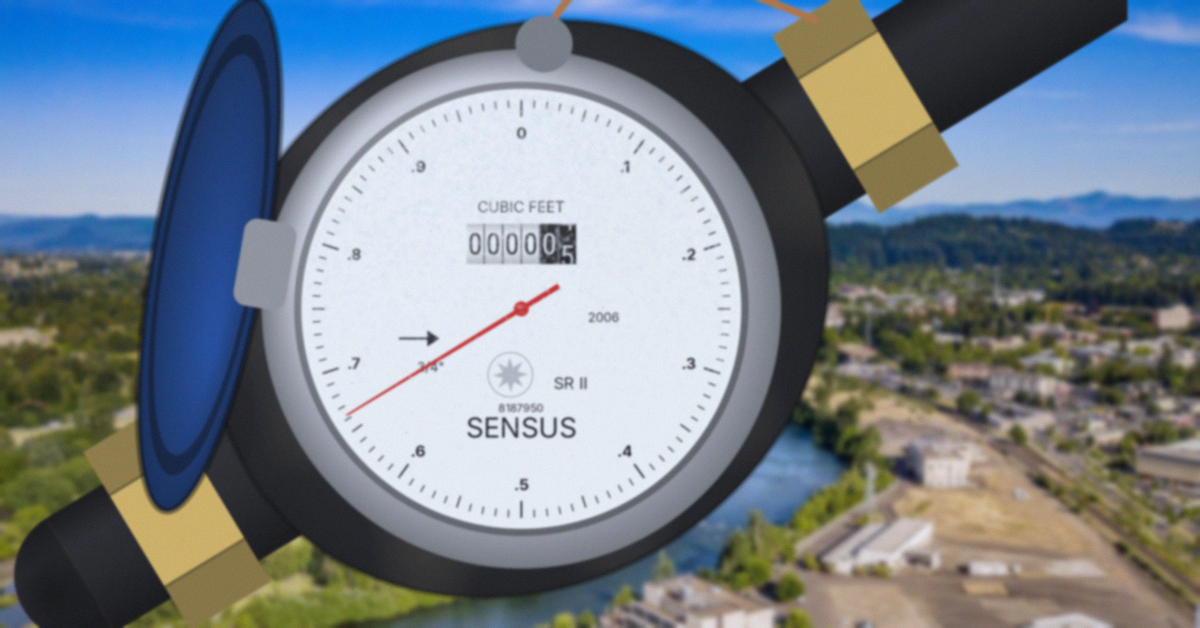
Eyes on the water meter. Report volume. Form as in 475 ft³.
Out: 4.66 ft³
